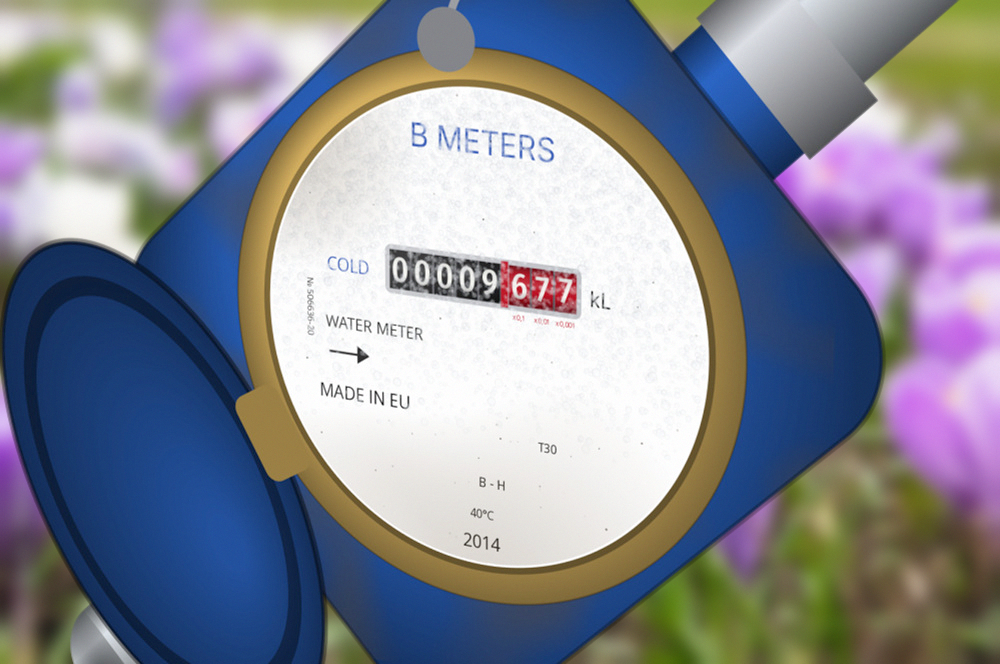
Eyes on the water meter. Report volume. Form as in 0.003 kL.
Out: 9.677 kL
